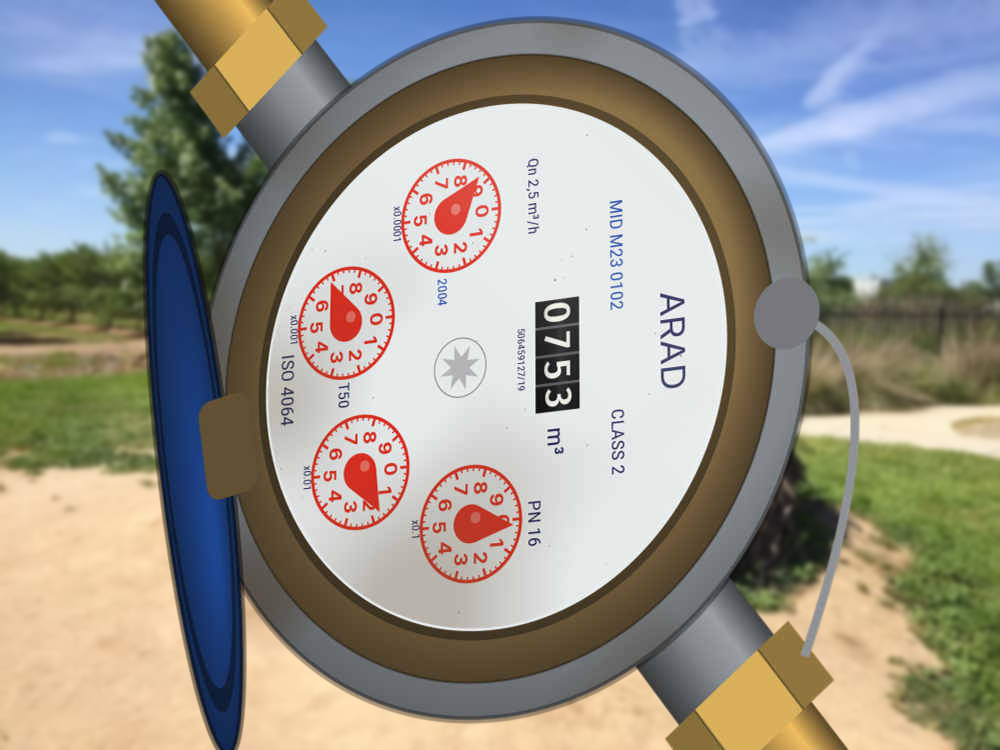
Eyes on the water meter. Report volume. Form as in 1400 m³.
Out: 753.0168 m³
